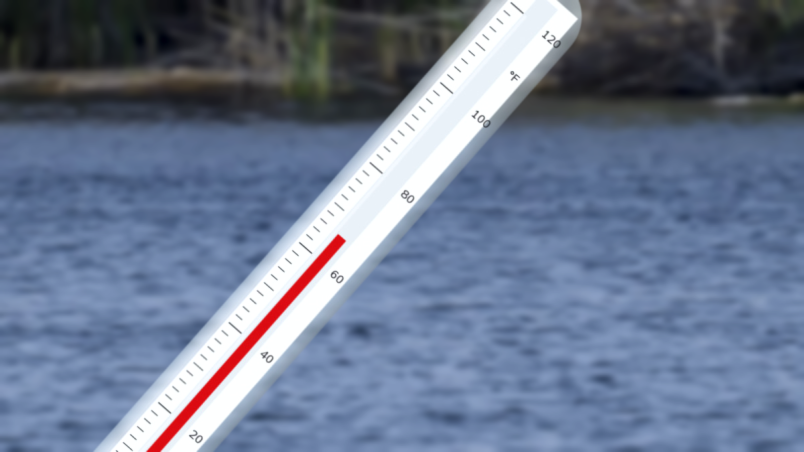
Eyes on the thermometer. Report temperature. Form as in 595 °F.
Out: 66 °F
